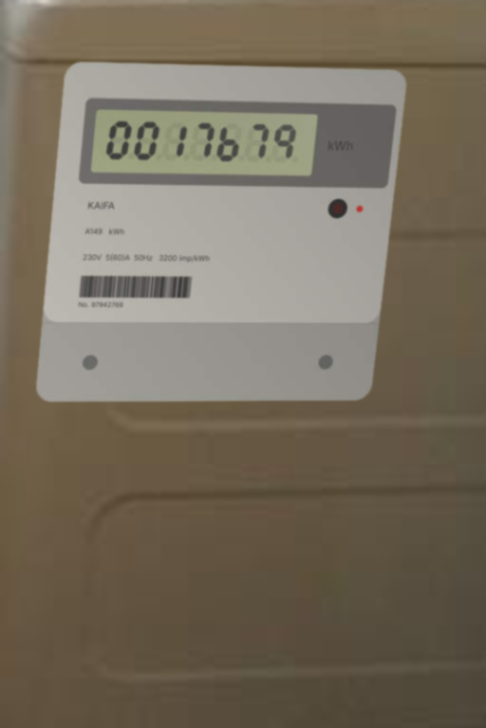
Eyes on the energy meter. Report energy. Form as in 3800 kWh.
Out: 17679 kWh
